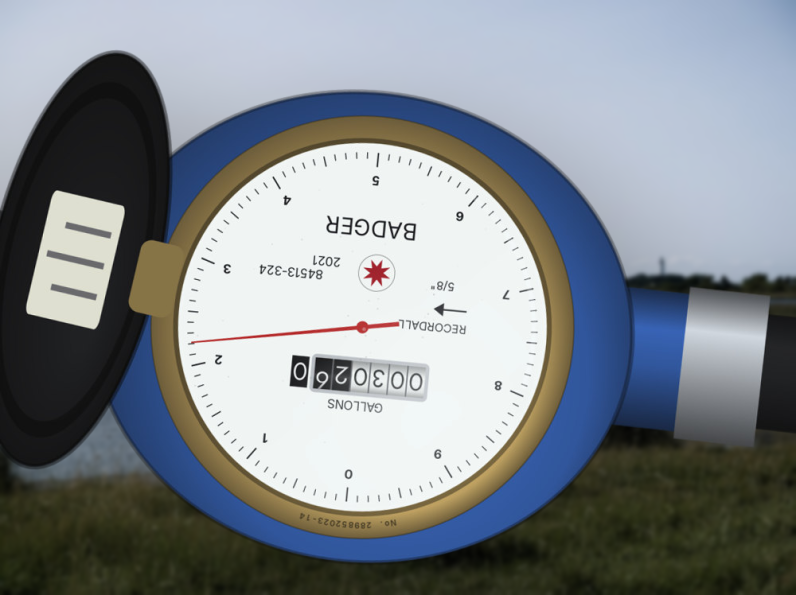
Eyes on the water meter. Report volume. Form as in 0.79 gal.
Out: 30262.2 gal
